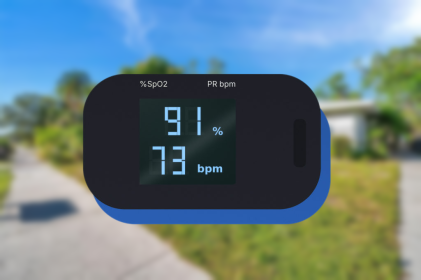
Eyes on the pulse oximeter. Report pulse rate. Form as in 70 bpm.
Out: 73 bpm
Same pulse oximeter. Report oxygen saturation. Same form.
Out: 91 %
